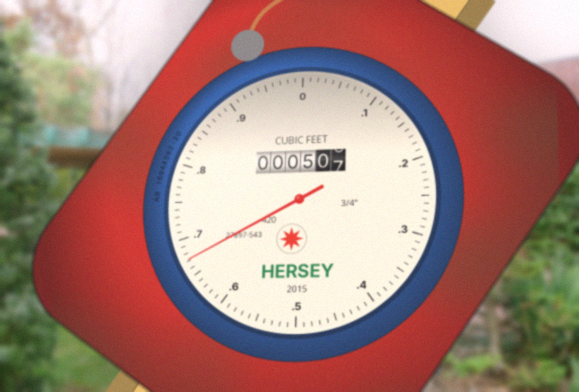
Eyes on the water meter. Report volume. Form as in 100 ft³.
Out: 506.67 ft³
